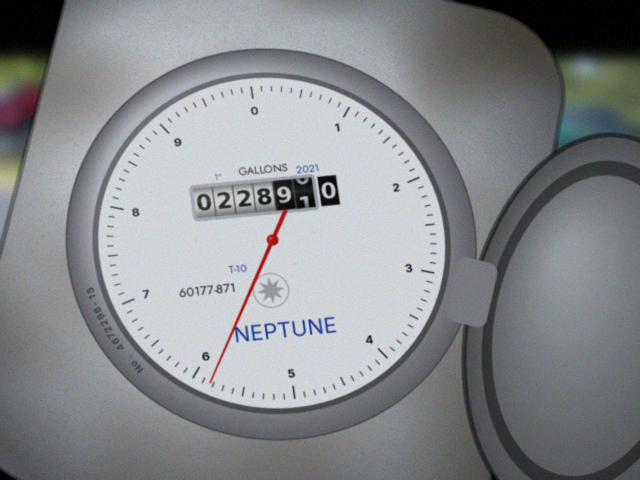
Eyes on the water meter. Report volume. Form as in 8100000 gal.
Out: 228905.8 gal
